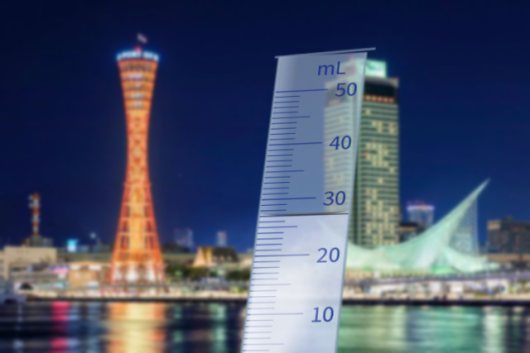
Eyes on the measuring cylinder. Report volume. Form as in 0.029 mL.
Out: 27 mL
